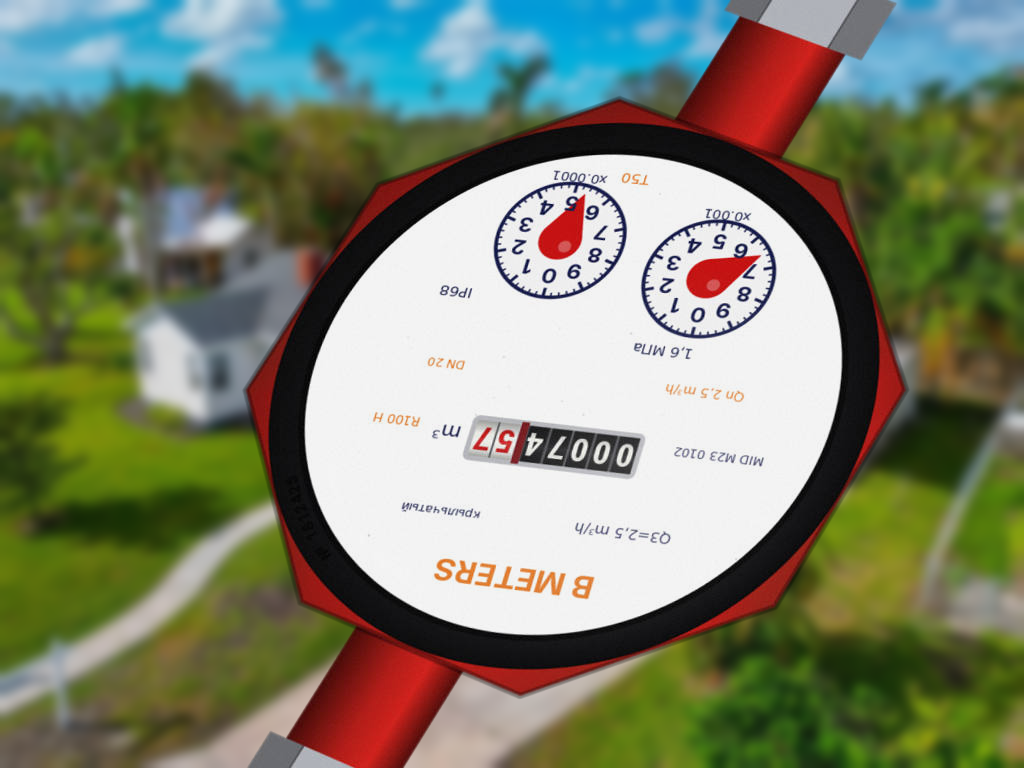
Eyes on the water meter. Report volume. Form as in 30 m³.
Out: 74.5765 m³
